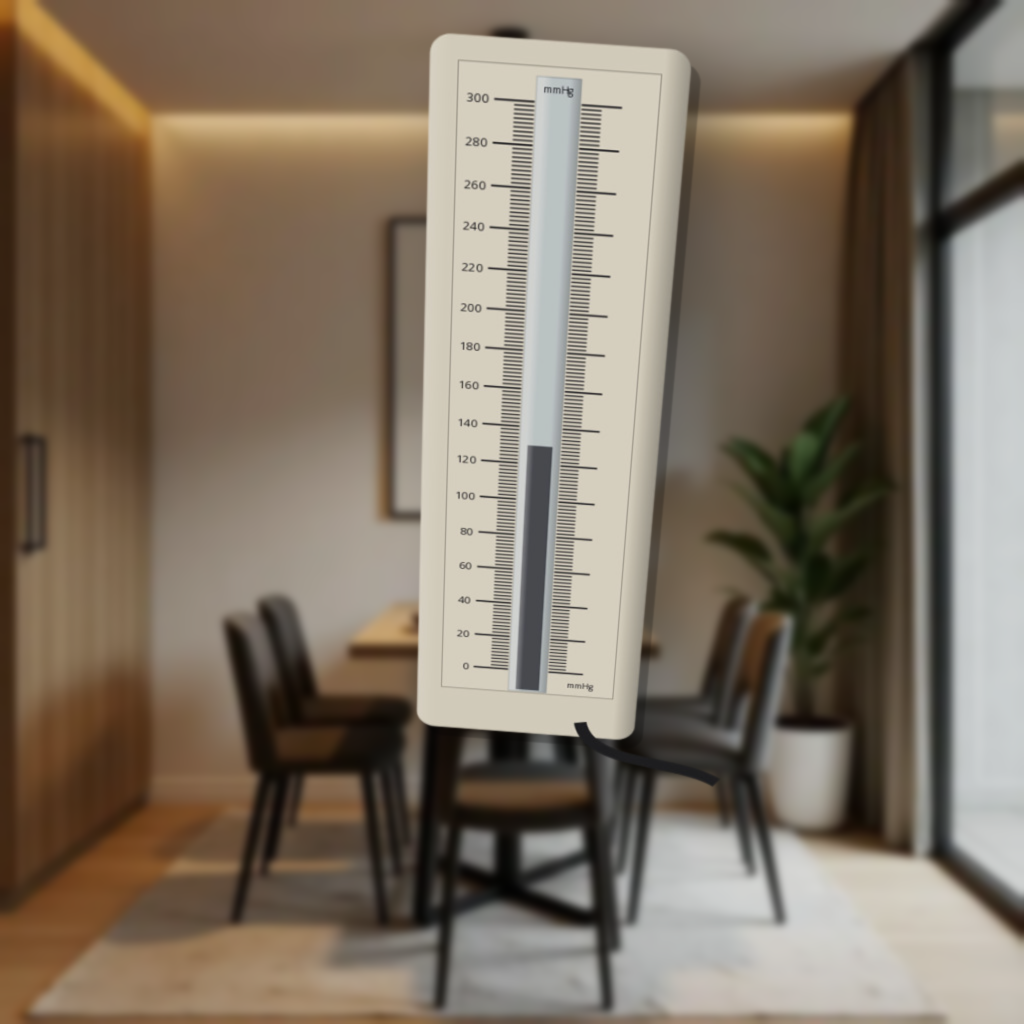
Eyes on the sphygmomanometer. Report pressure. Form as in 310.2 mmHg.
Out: 130 mmHg
